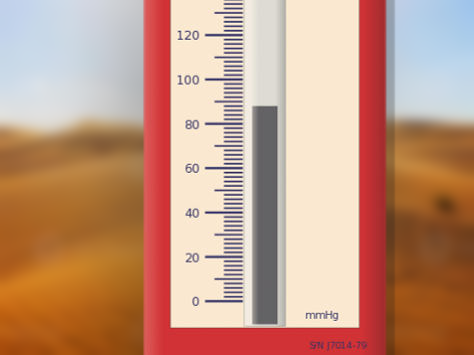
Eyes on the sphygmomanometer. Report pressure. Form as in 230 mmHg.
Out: 88 mmHg
